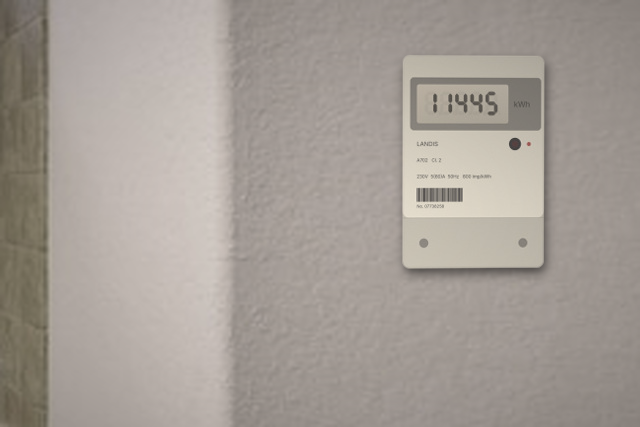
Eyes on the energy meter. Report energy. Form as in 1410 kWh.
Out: 11445 kWh
